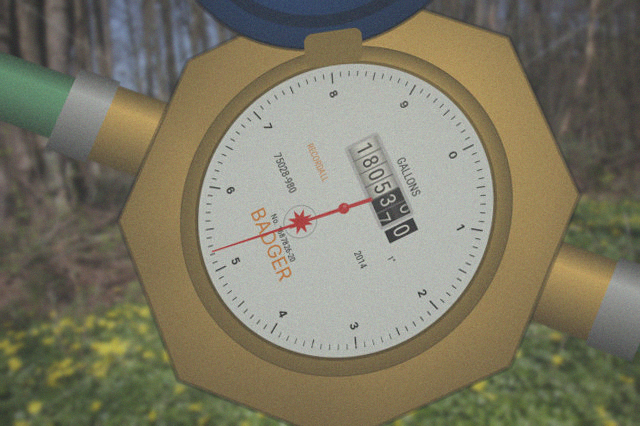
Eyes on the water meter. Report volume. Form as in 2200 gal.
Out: 1805365.2 gal
